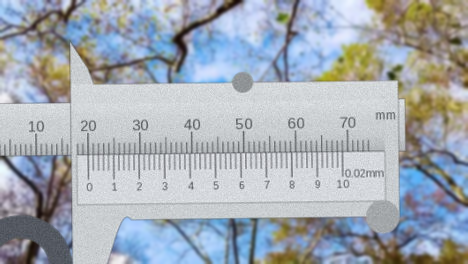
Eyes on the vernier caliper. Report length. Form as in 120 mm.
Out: 20.0 mm
